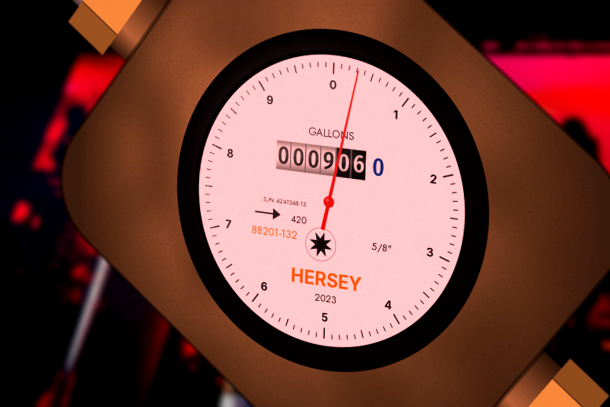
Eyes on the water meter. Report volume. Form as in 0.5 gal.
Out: 9060.3 gal
